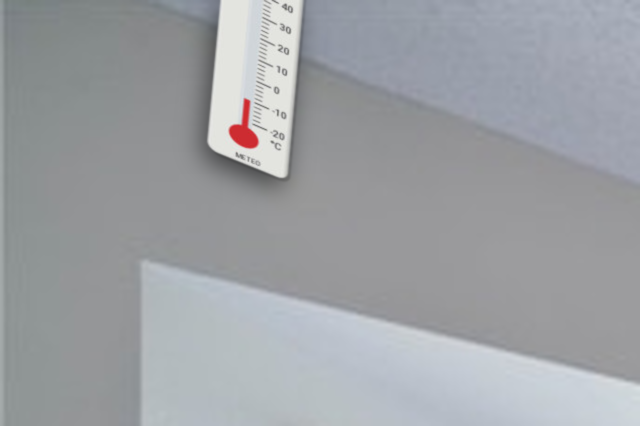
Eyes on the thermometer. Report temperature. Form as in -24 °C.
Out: -10 °C
